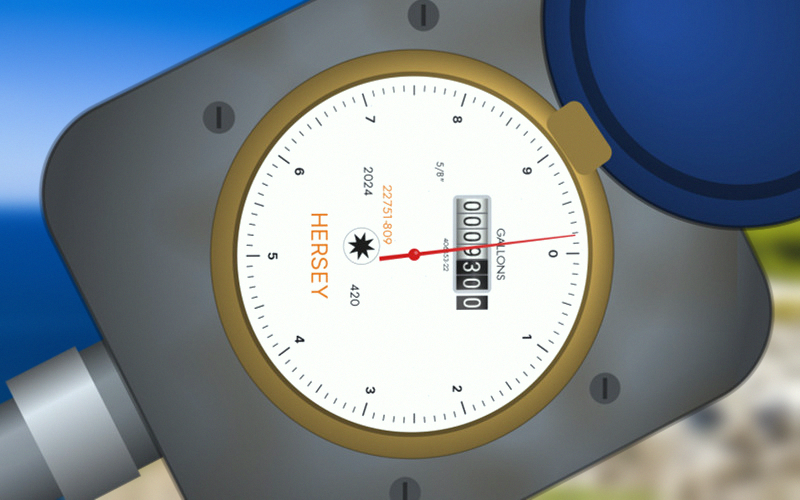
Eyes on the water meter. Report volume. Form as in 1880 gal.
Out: 9299.8 gal
